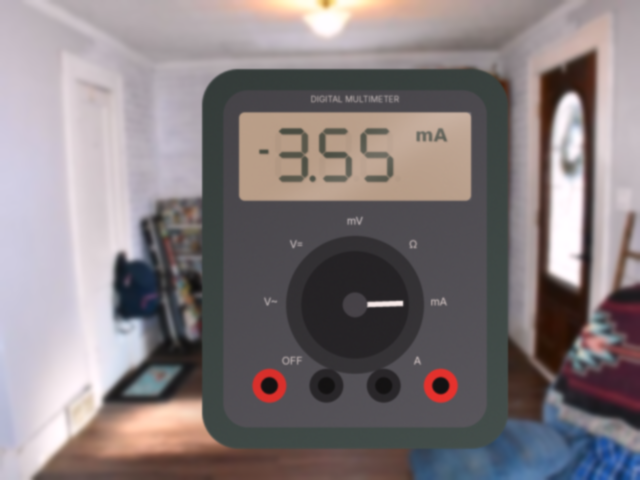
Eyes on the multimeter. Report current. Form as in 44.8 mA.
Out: -3.55 mA
